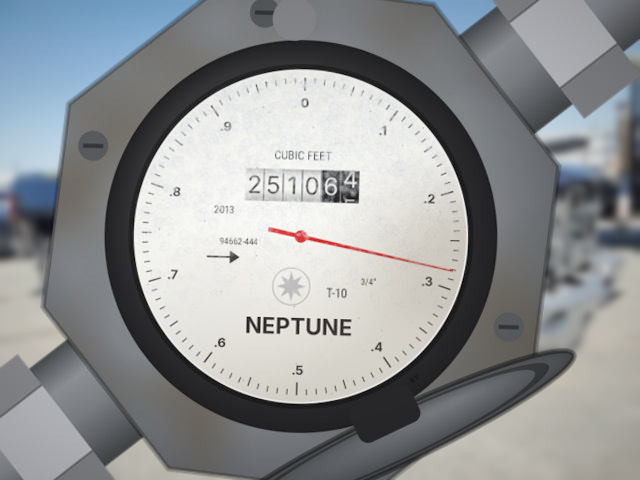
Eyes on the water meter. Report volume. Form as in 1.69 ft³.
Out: 251064.28 ft³
